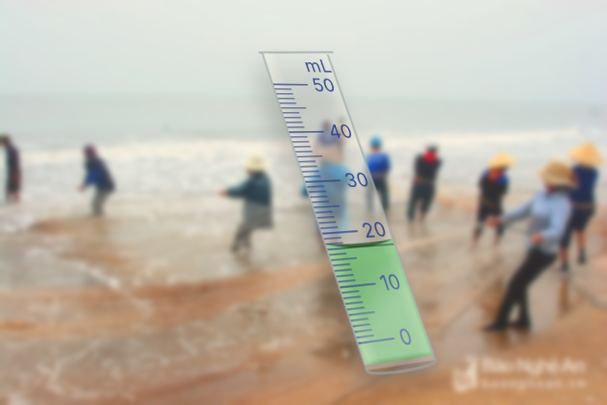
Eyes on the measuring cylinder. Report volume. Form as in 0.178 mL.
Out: 17 mL
